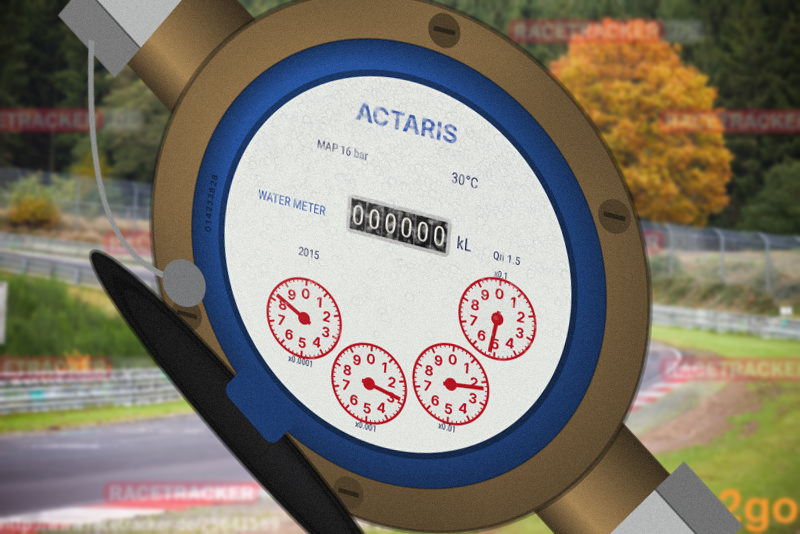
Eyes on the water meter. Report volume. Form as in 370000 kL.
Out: 0.5228 kL
